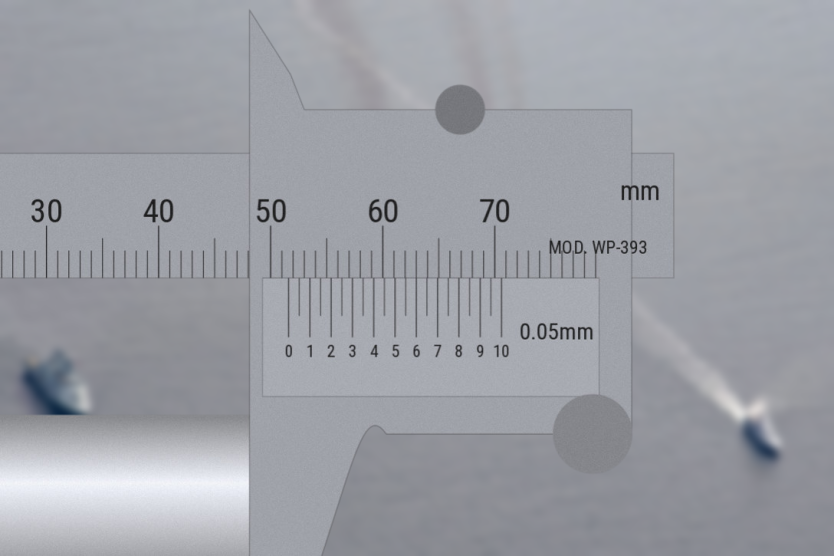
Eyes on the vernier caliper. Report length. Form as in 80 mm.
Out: 51.6 mm
